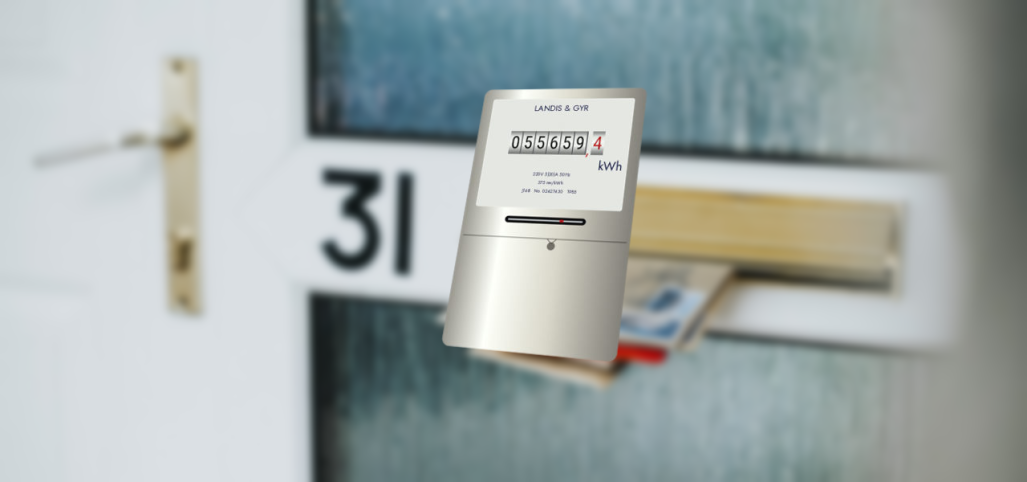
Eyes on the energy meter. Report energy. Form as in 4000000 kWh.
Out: 55659.4 kWh
